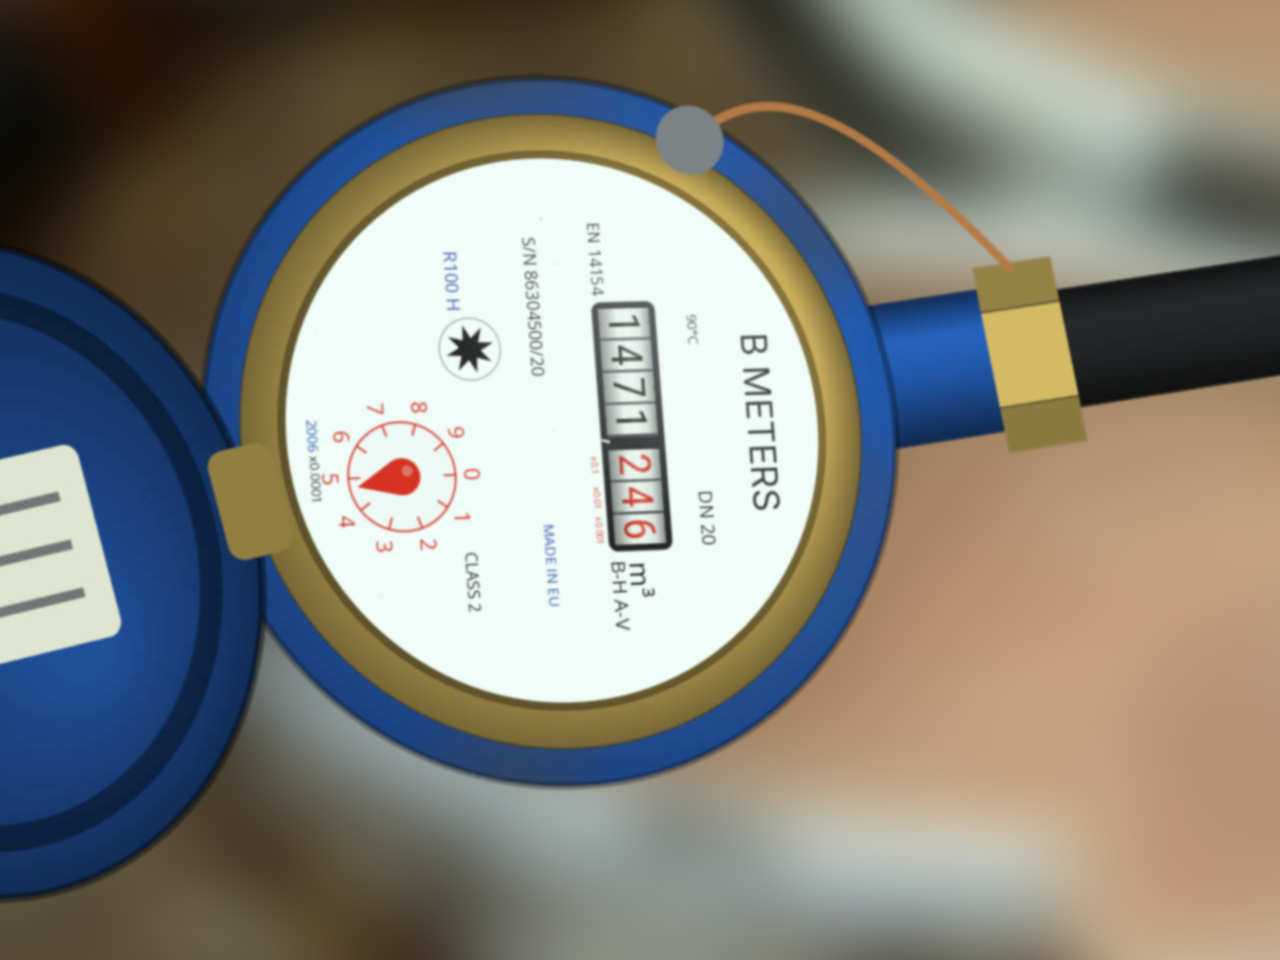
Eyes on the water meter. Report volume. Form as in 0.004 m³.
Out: 1471.2464 m³
